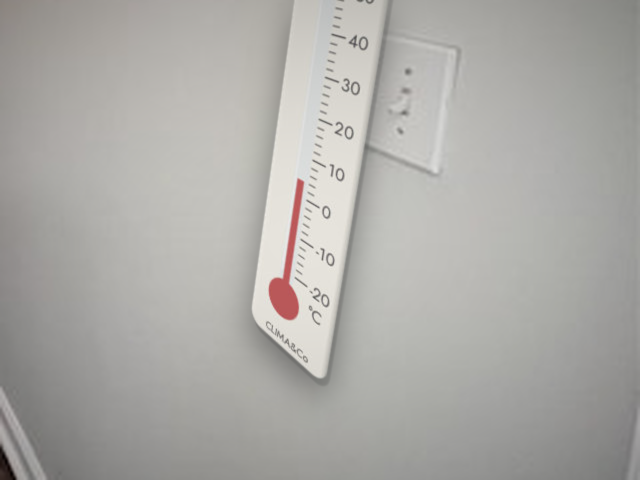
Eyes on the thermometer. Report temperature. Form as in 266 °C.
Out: 4 °C
